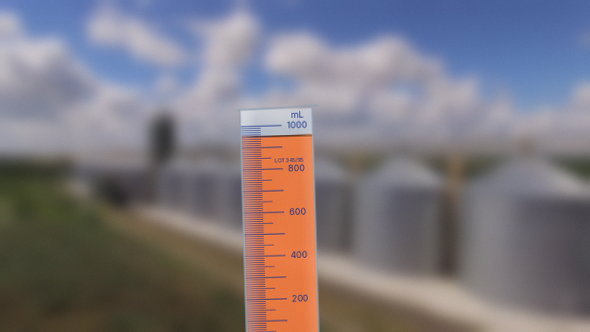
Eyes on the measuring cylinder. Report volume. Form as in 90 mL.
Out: 950 mL
